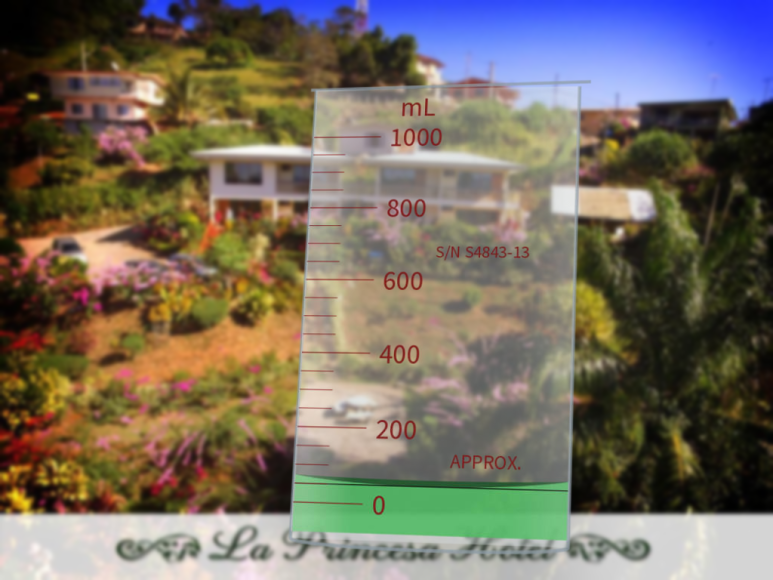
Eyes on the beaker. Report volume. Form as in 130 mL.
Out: 50 mL
